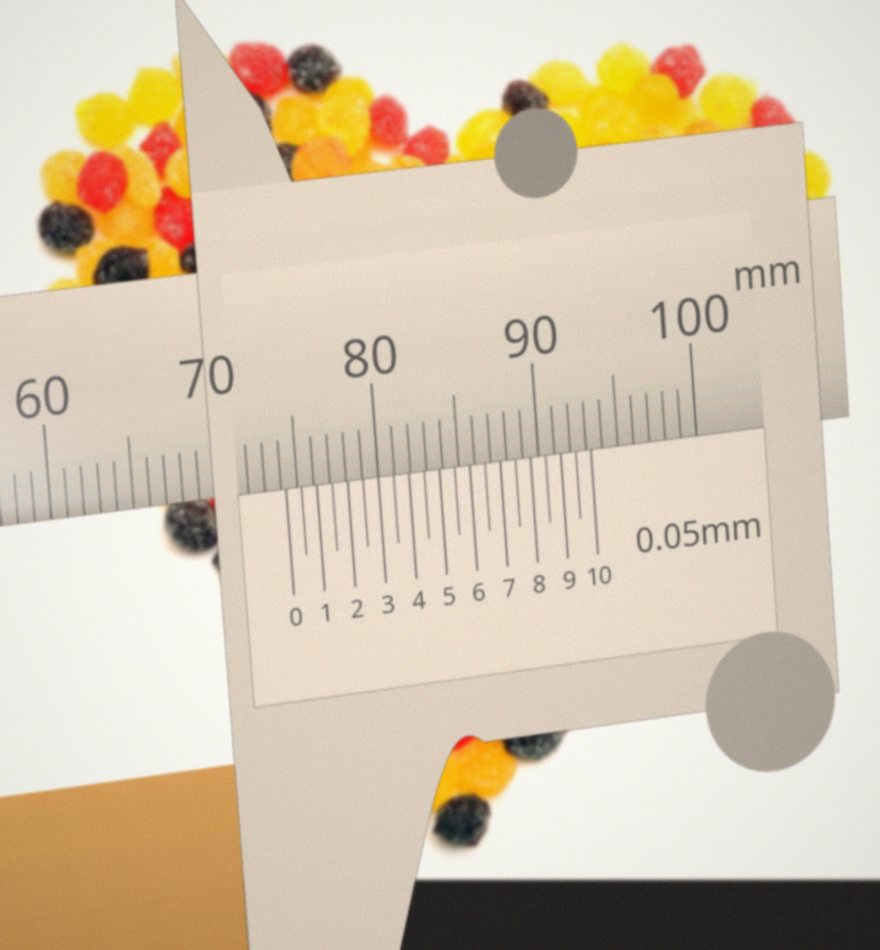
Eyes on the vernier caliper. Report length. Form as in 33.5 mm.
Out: 74.3 mm
